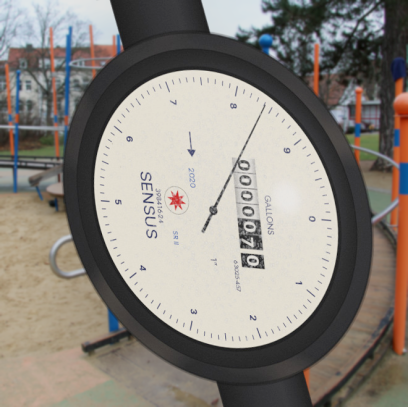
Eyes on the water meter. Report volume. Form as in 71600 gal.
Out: 68.4 gal
